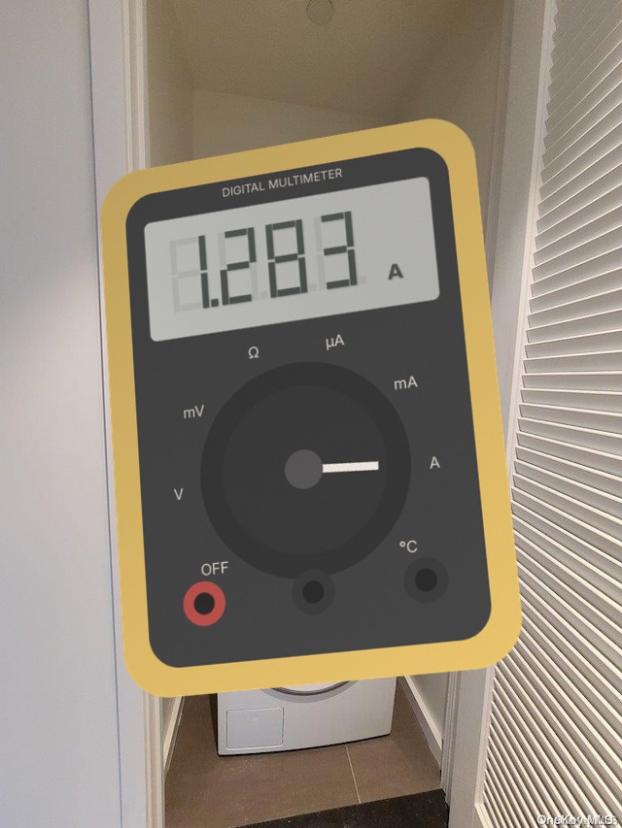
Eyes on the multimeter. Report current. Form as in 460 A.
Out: 1.283 A
